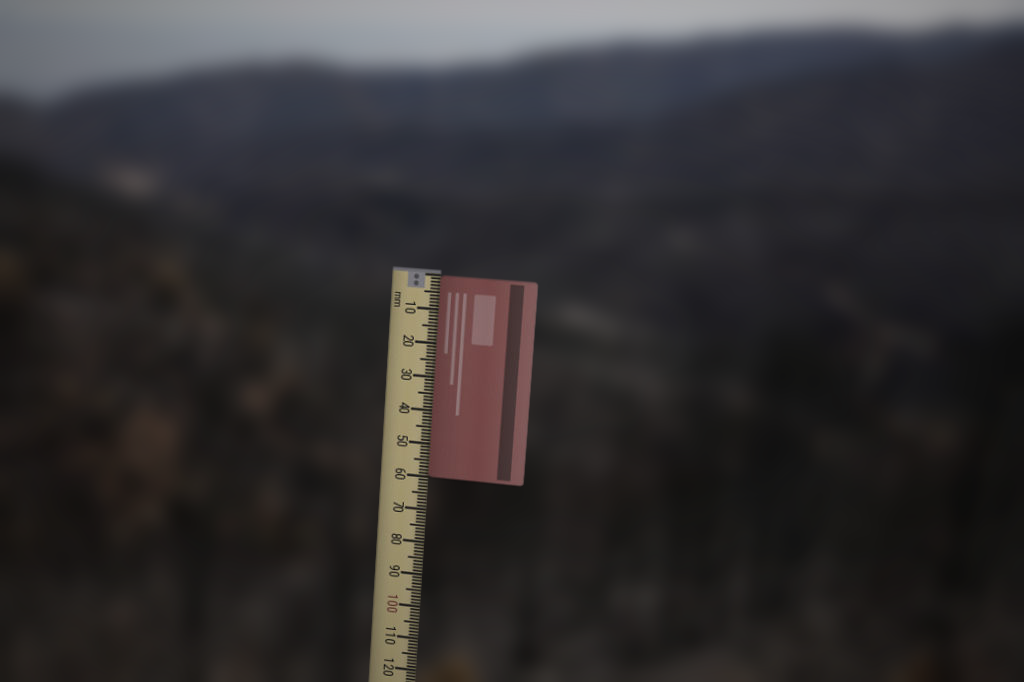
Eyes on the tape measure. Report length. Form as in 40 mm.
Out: 60 mm
